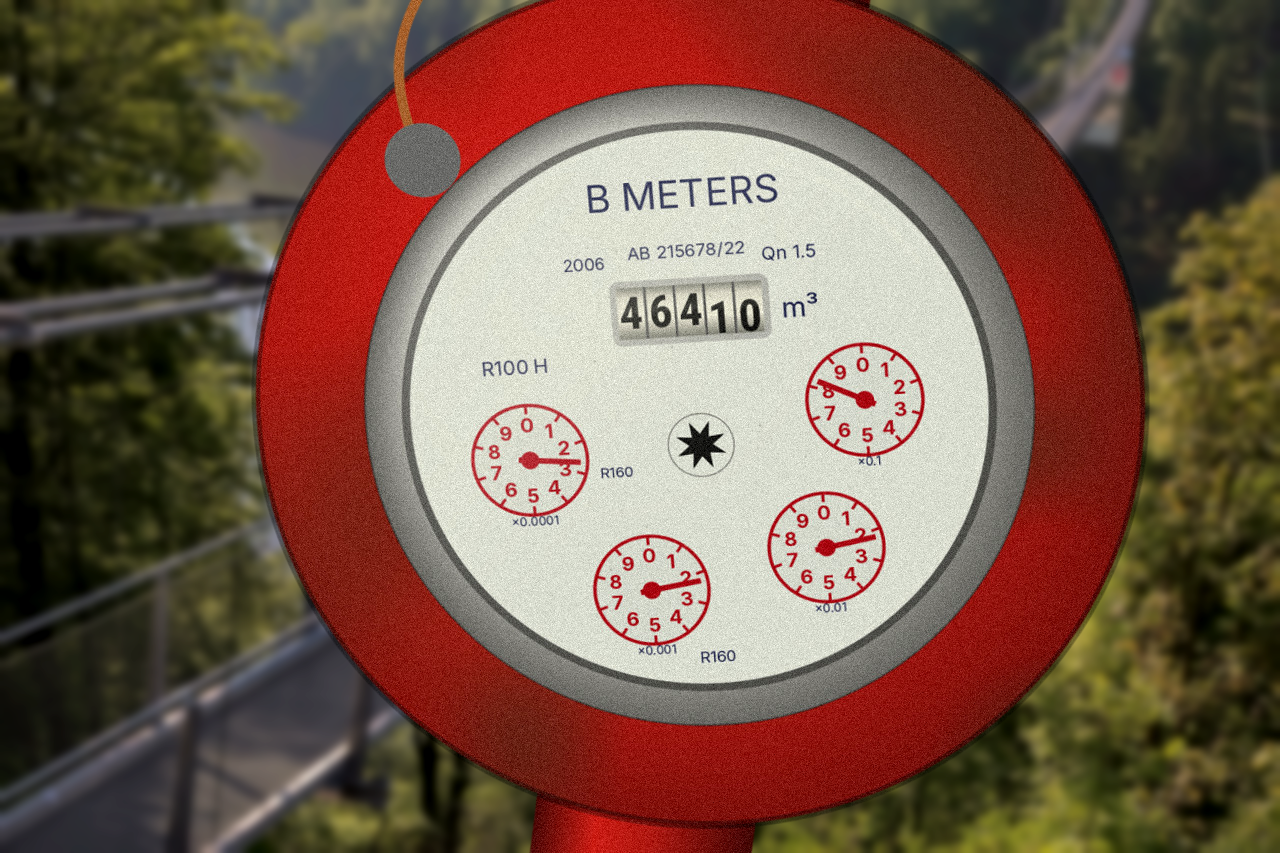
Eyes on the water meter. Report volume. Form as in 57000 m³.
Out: 46409.8222 m³
